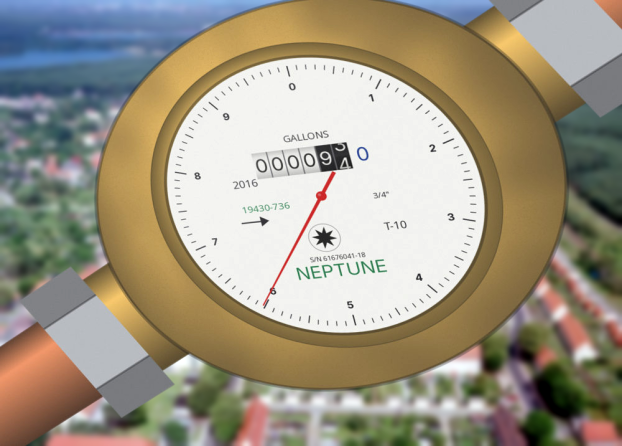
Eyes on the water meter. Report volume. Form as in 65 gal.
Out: 936.0 gal
